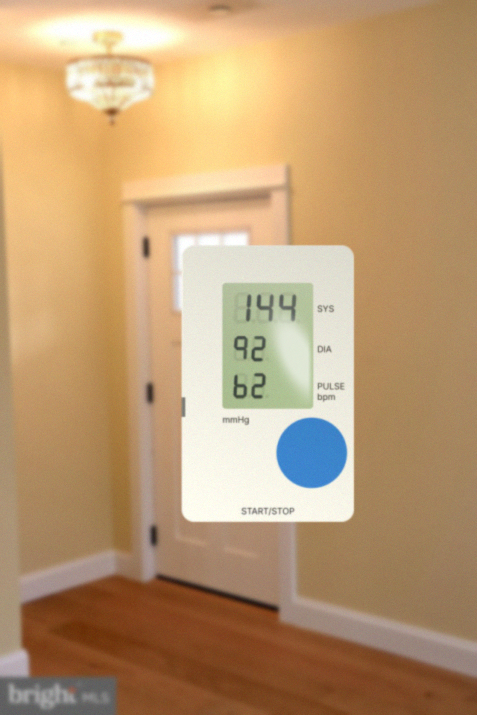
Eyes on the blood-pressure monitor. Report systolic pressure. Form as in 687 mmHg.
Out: 144 mmHg
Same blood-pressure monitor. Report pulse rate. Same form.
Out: 62 bpm
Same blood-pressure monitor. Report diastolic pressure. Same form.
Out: 92 mmHg
